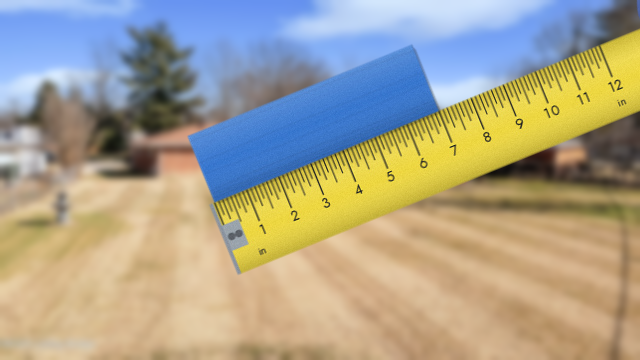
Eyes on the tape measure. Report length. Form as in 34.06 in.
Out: 7 in
